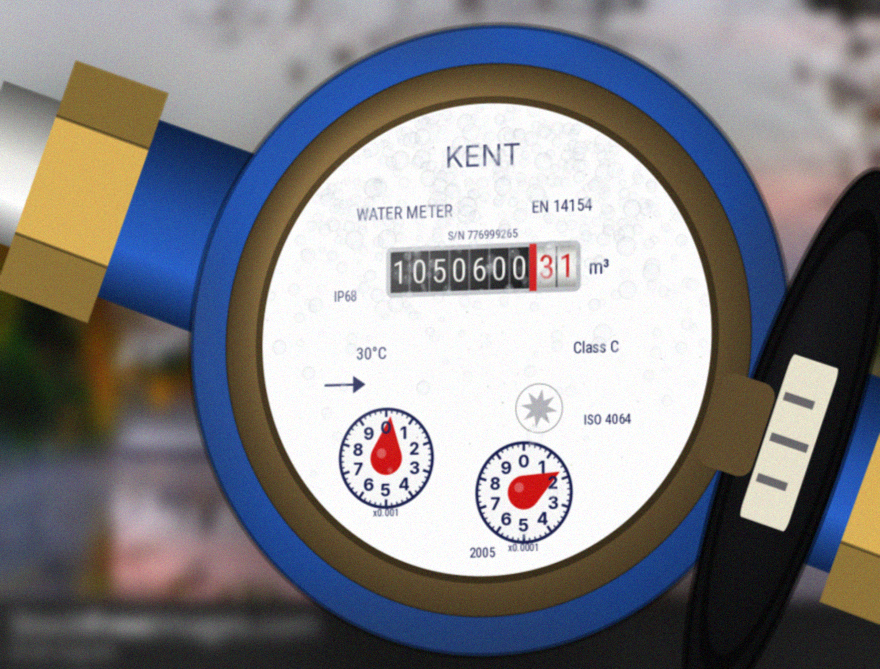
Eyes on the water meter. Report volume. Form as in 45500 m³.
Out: 1050600.3101 m³
